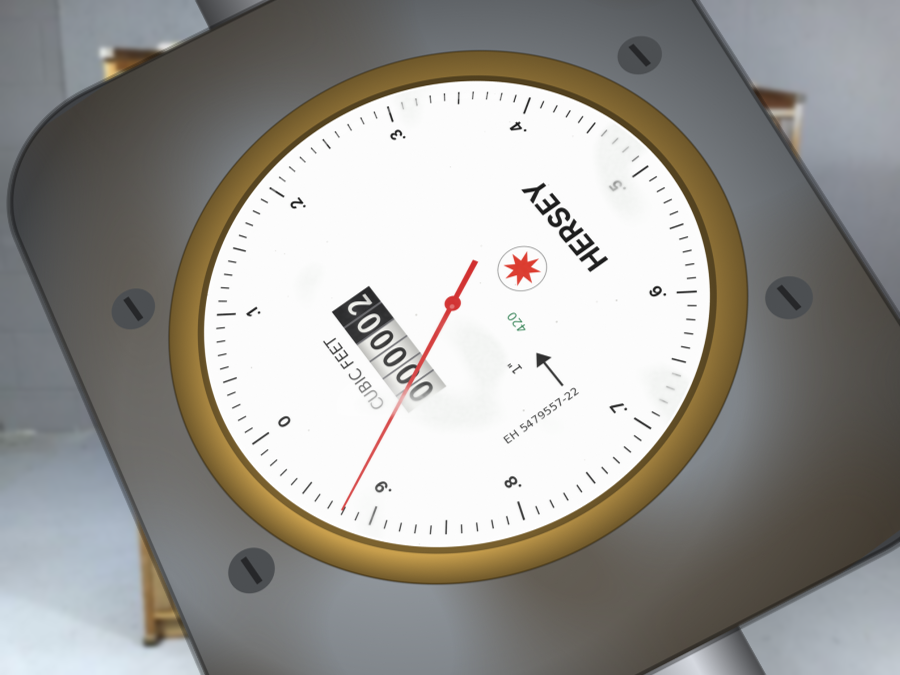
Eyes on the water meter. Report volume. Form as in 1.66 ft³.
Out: 1.92 ft³
